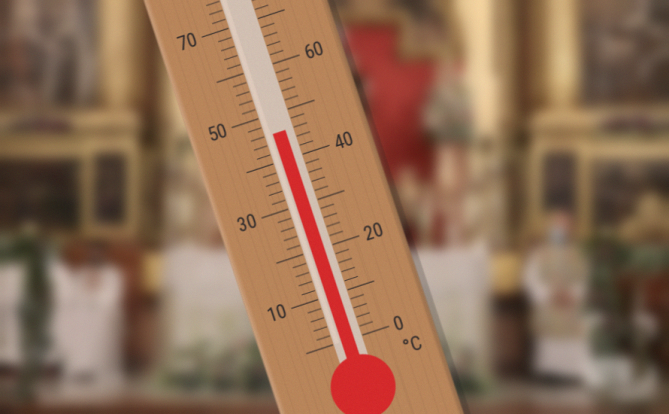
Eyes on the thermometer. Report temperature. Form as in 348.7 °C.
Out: 46 °C
